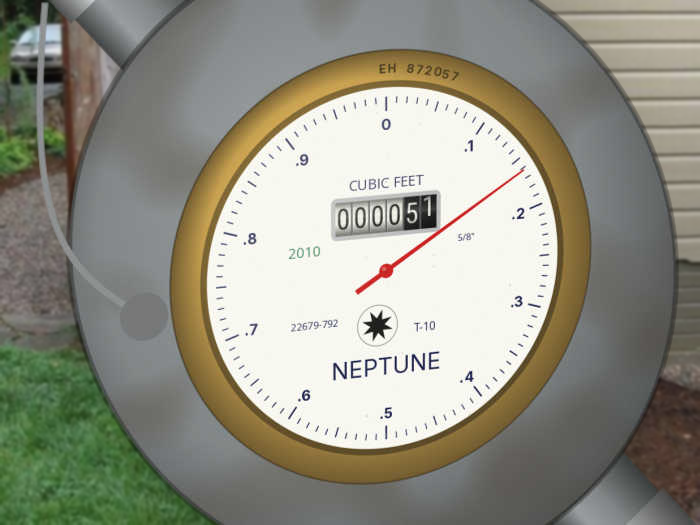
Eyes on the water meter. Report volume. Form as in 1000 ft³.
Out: 51.16 ft³
